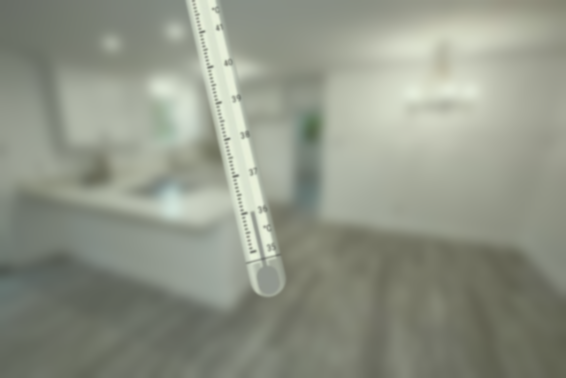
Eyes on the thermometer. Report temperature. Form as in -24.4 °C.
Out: 36 °C
